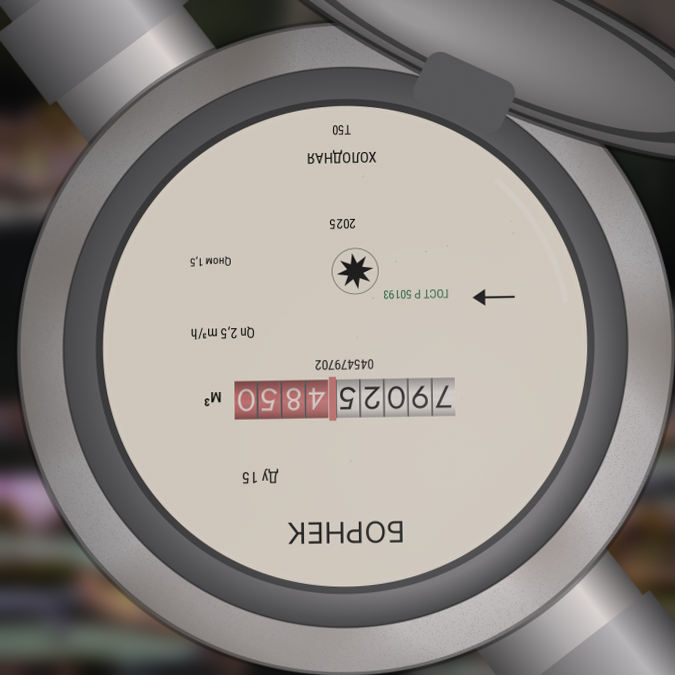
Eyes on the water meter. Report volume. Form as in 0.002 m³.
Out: 79025.4850 m³
